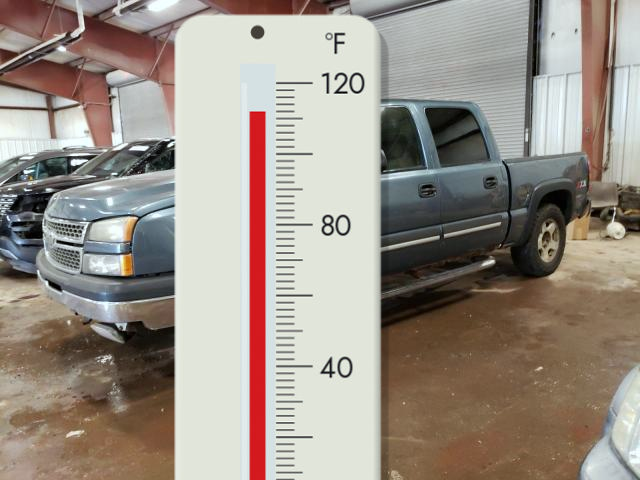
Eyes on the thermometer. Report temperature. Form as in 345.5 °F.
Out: 112 °F
